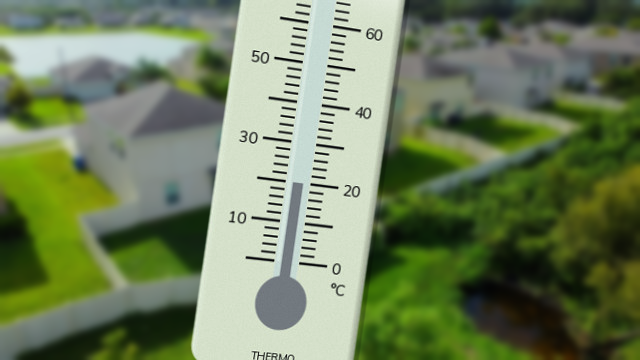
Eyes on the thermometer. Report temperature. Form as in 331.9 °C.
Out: 20 °C
